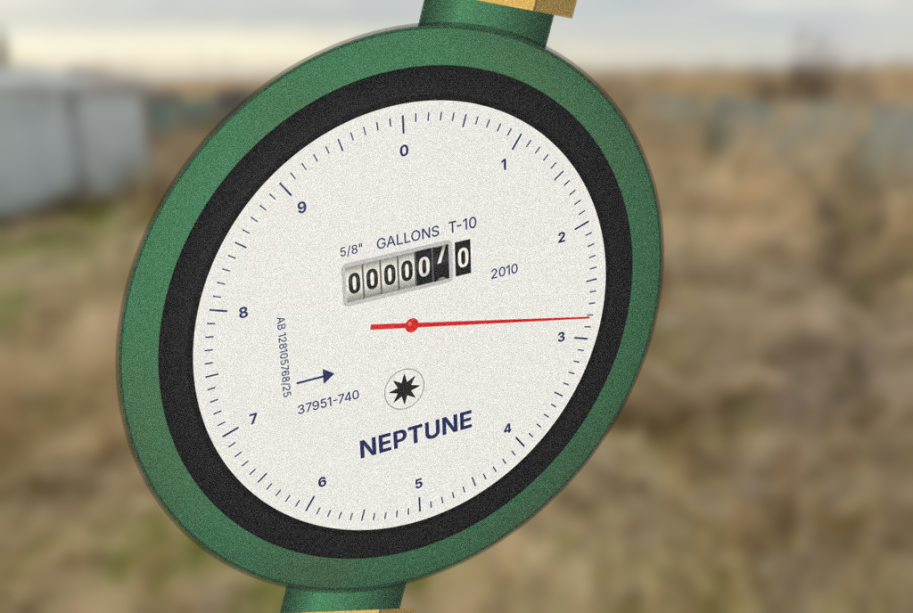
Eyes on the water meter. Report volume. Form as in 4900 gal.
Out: 72.8 gal
